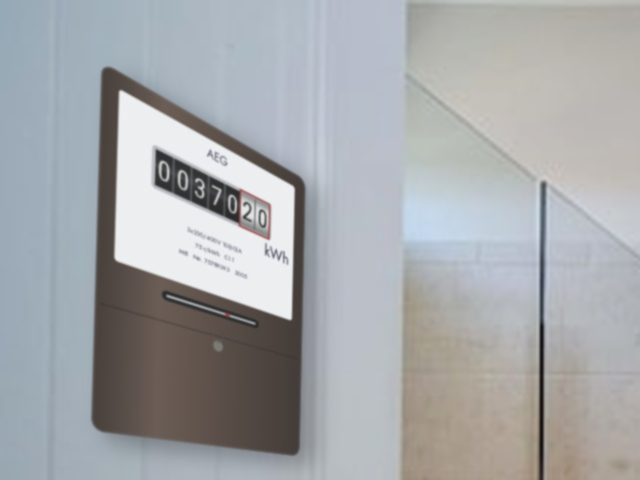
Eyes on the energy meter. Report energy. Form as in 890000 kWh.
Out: 370.20 kWh
